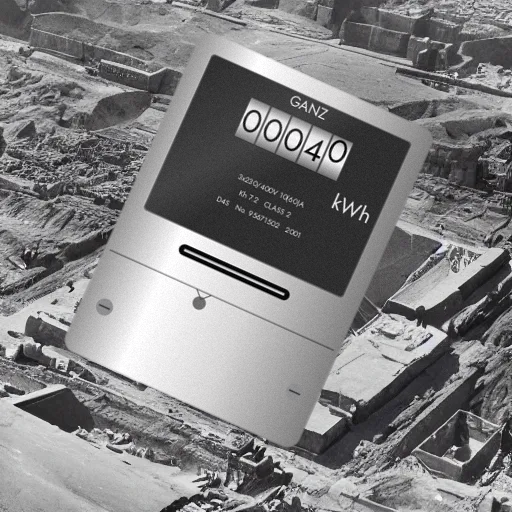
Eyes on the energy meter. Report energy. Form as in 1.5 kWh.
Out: 40 kWh
